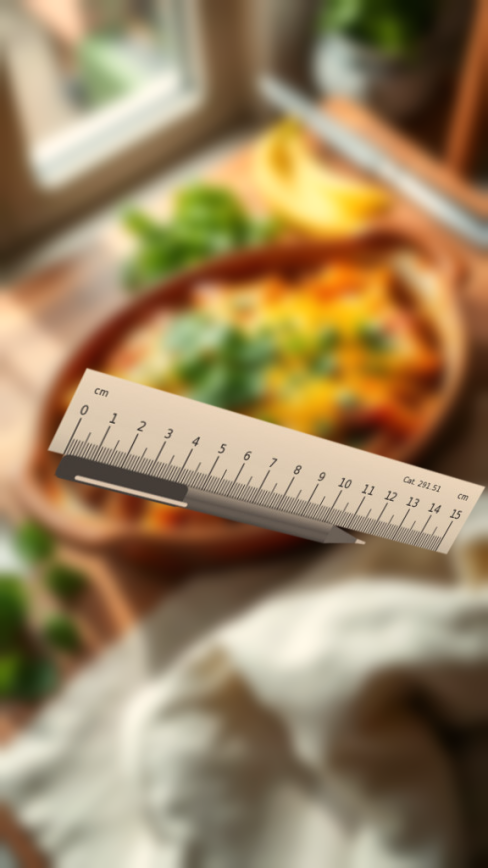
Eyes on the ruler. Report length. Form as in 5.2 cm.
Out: 12 cm
